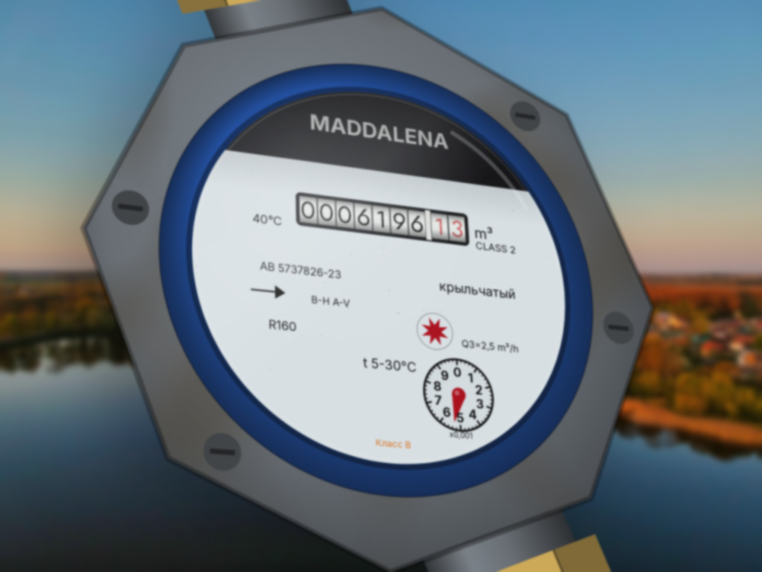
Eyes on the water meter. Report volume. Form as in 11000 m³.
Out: 6196.135 m³
